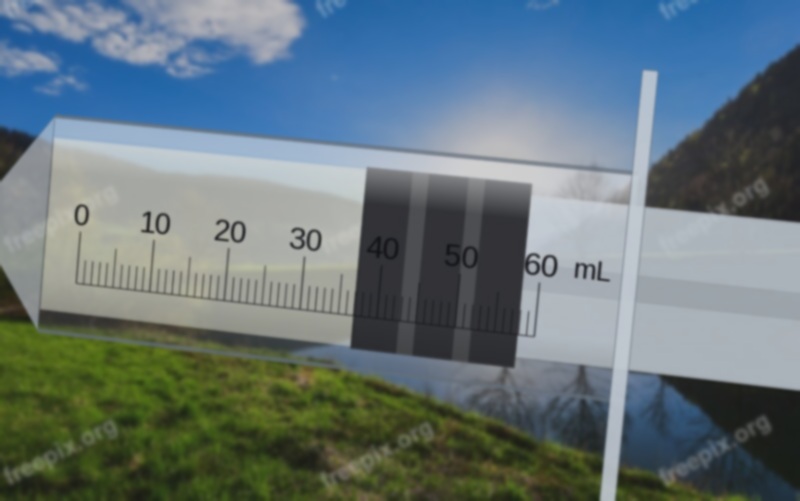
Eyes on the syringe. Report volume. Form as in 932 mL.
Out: 37 mL
